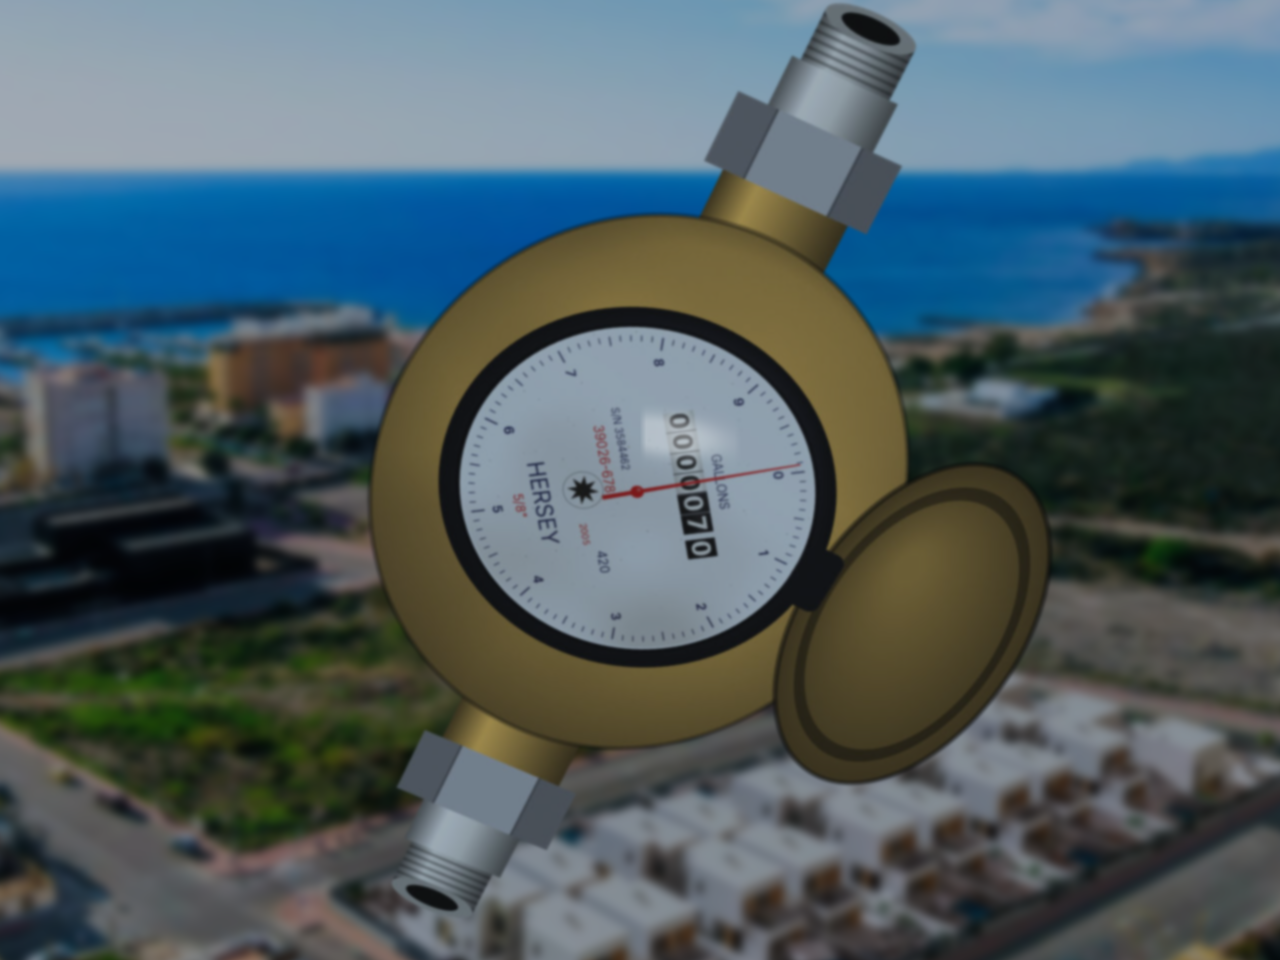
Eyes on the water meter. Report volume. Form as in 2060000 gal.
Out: 69.9 gal
